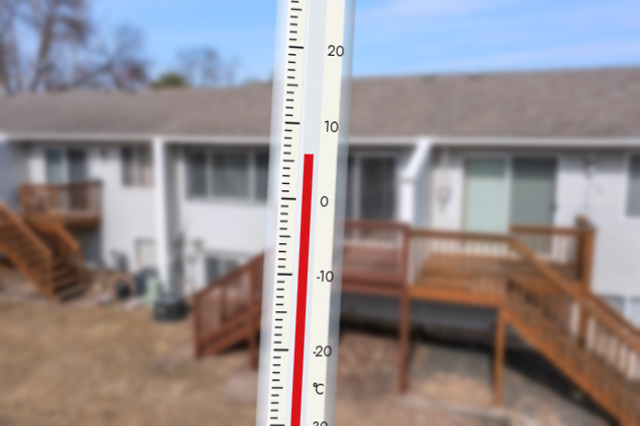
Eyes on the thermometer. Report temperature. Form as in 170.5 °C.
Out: 6 °C
